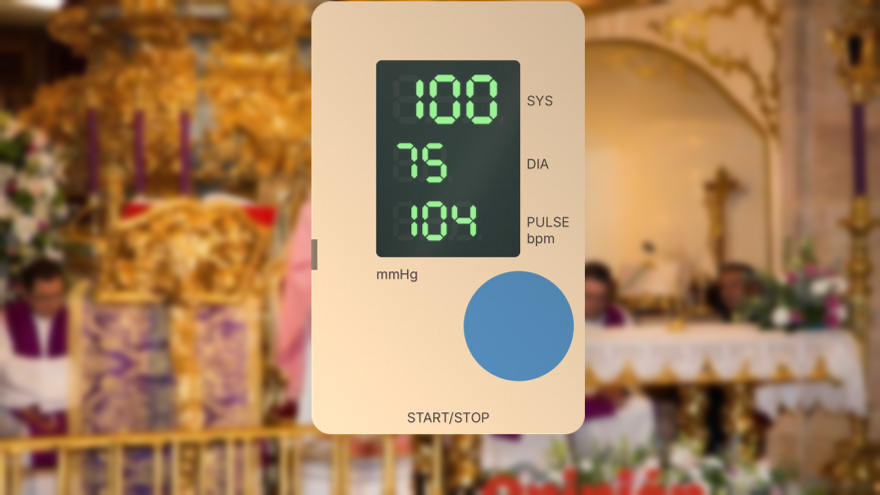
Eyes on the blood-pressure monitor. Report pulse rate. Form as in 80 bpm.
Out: 104 bpm
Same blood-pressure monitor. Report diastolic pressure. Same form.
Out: 75 mmHg
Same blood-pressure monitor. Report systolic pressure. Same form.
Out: 100 mmHg
